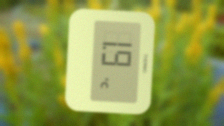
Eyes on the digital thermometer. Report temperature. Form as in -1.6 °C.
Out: 1.9 °C
